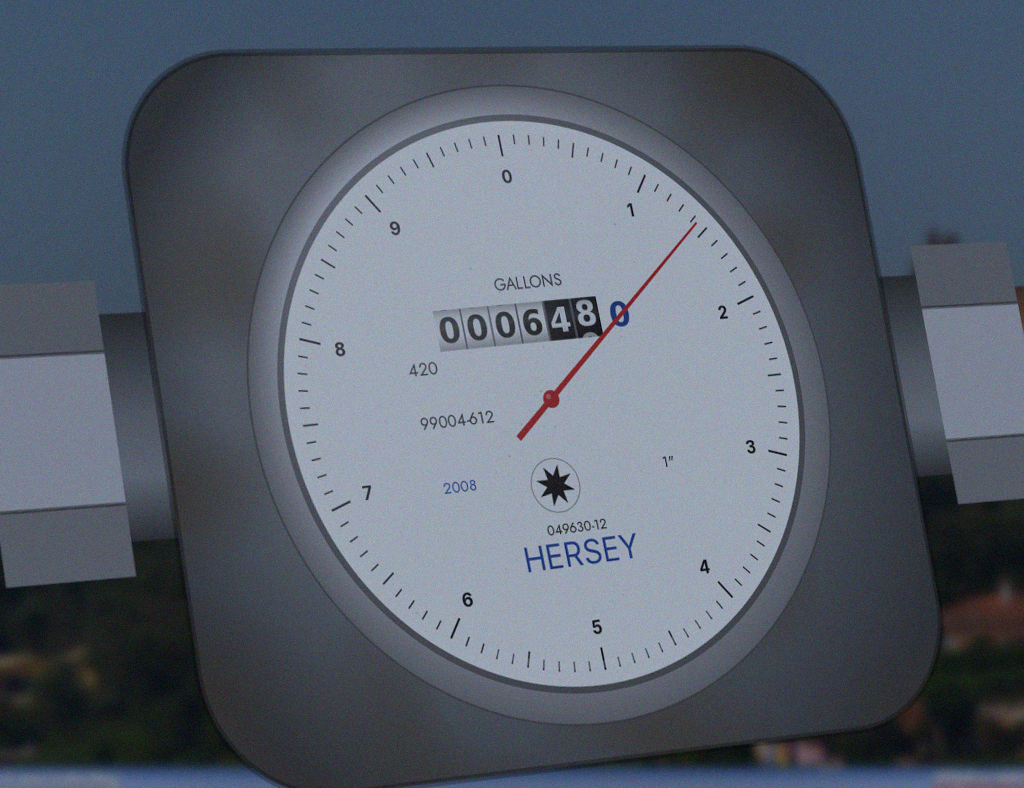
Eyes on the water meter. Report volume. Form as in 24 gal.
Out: 6481.4 gal
